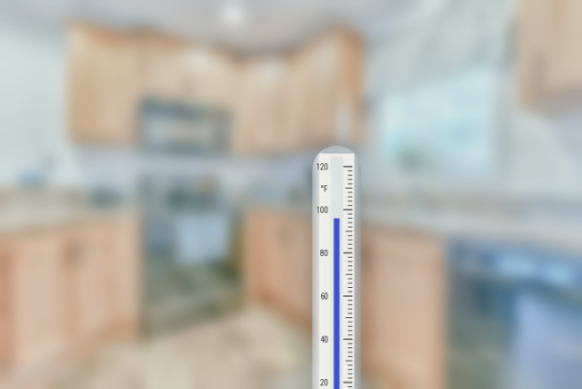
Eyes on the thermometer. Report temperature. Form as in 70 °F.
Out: 96 °F
